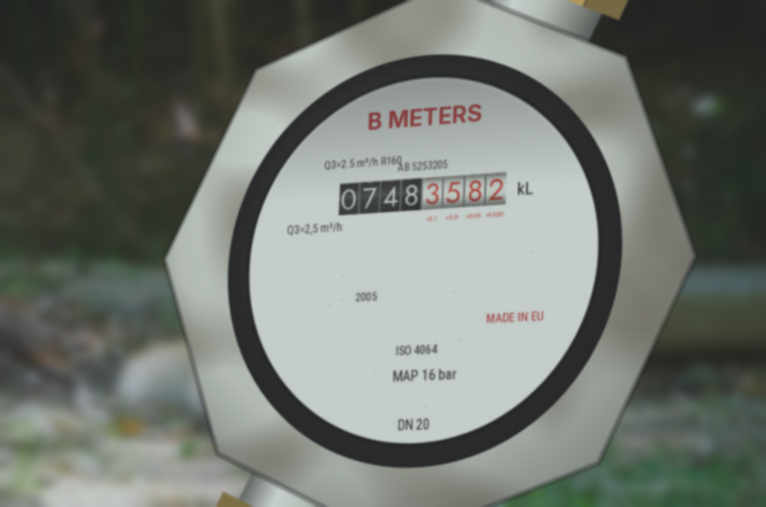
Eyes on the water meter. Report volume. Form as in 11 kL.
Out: 748.3582 kL
